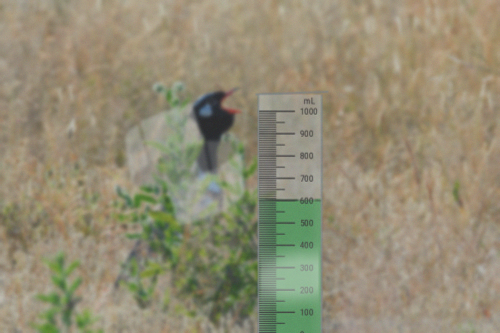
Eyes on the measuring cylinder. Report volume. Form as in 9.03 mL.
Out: 600 mL
